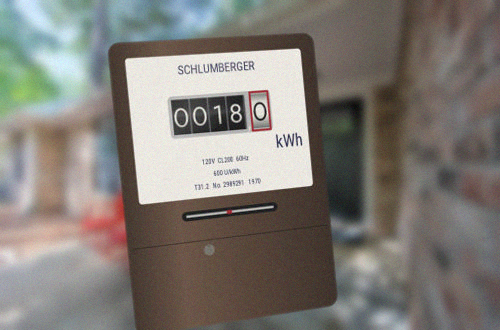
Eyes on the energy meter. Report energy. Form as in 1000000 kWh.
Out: 18.0 kWh
